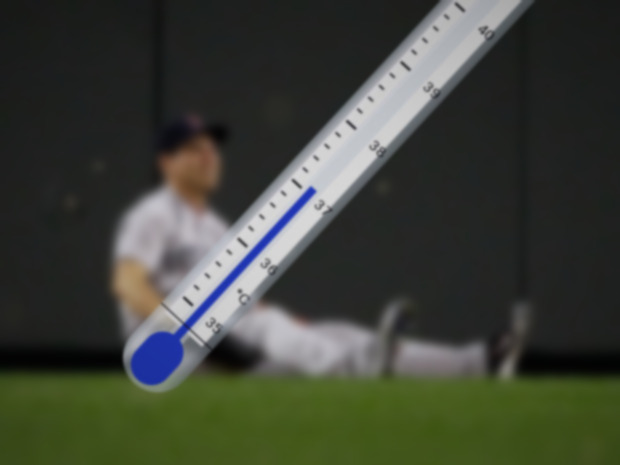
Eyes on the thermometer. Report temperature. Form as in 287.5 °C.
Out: 37.1 °C
